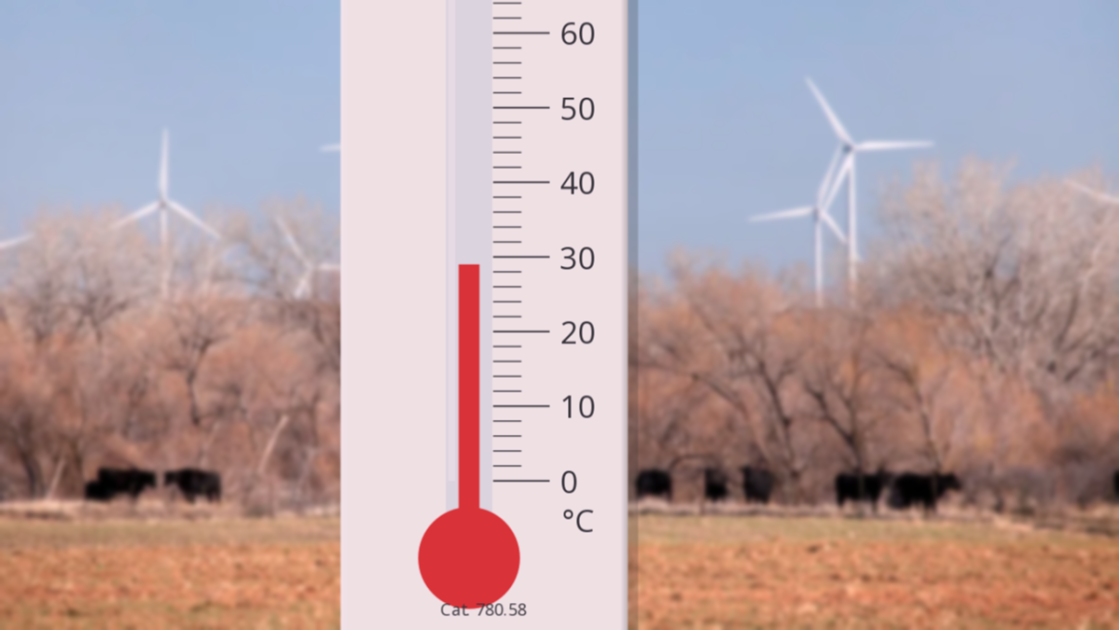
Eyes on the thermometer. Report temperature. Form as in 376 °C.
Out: 29 °C
